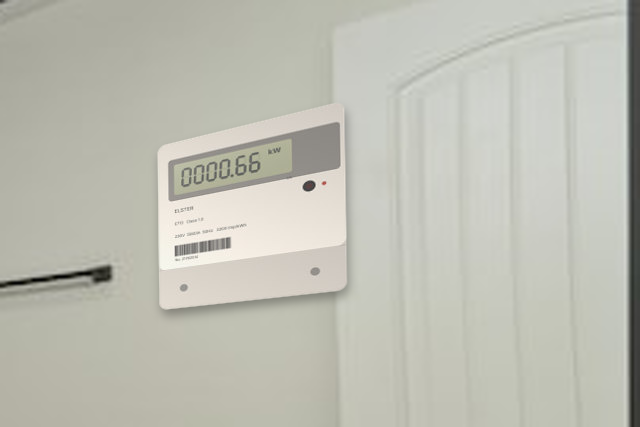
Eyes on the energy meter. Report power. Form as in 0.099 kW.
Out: 0.66 kW
